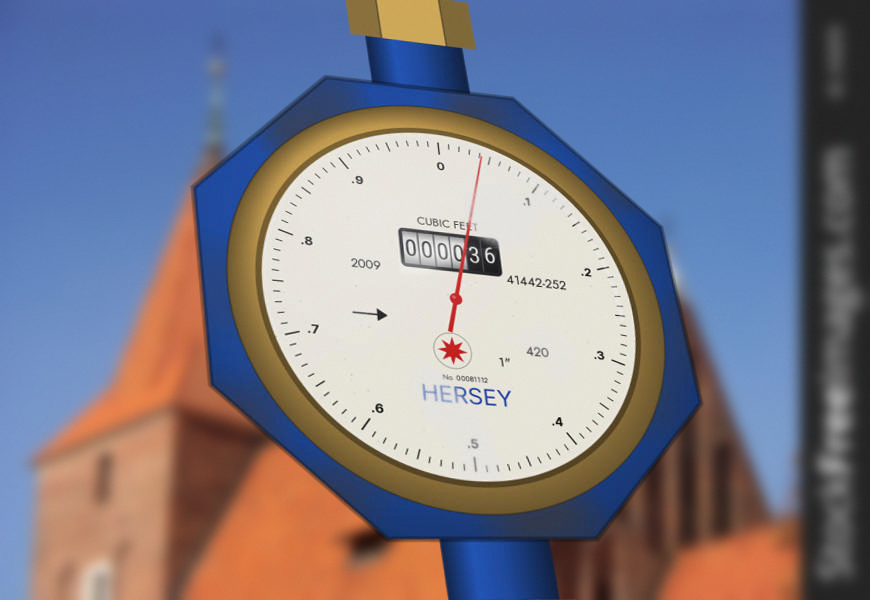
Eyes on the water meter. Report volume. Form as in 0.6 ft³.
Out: 36.04 ft³
